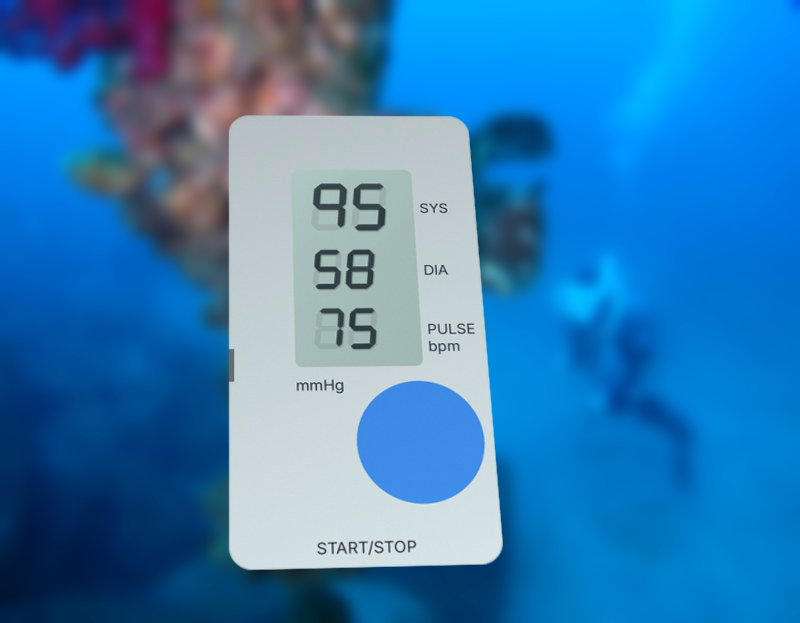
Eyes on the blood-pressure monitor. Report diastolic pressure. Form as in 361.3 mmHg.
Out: 58 mmHg
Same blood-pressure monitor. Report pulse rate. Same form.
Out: 75 bpm
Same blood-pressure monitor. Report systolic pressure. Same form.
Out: 95 mmHg
